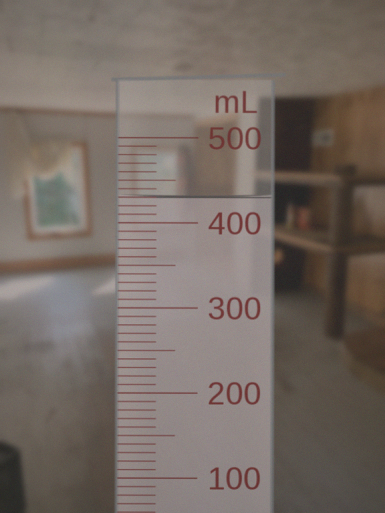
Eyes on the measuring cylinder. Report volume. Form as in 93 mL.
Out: 430 mL
